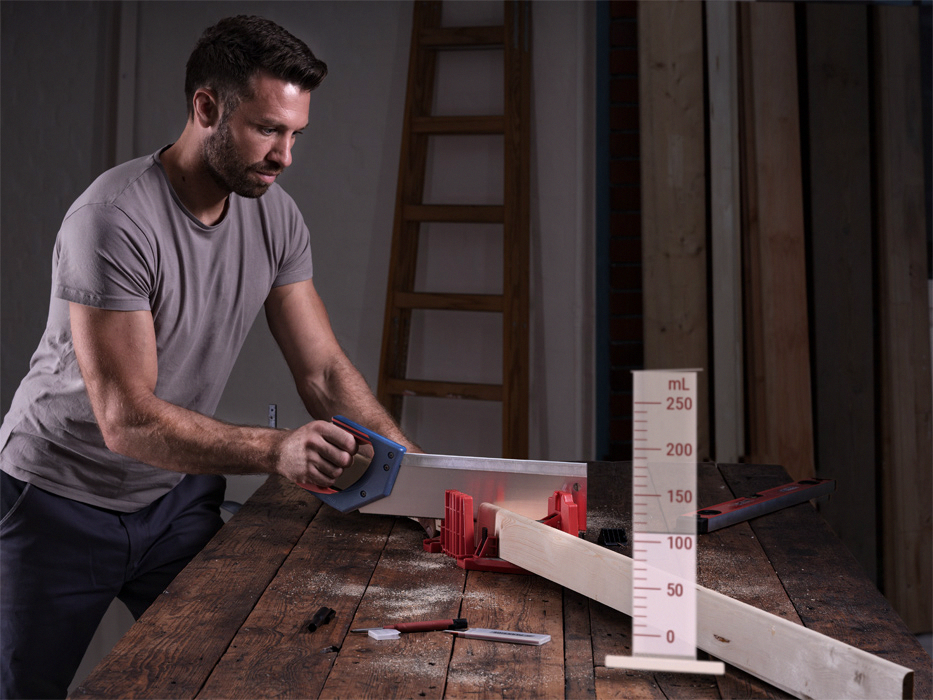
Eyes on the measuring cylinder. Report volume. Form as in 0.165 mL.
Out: 110 mL
